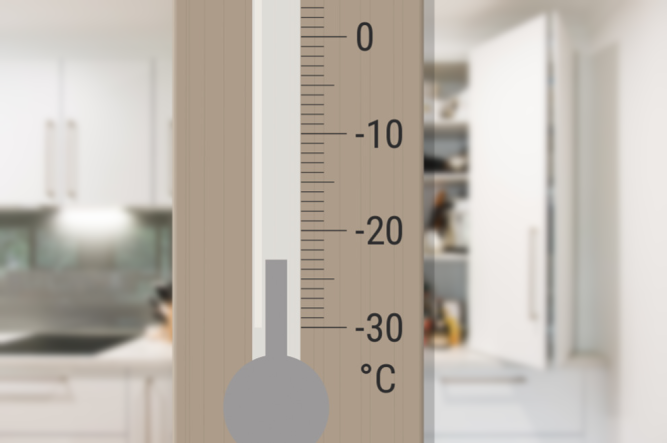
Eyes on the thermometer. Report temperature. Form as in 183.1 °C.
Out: -23 °C
